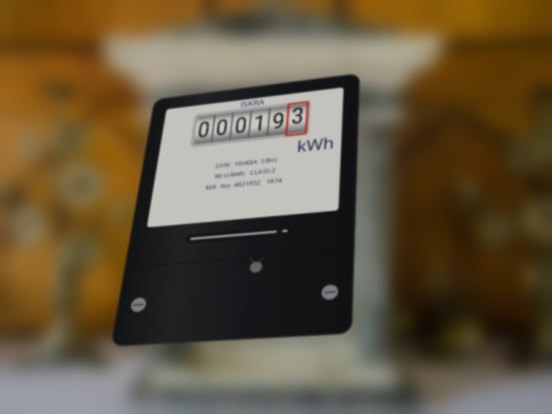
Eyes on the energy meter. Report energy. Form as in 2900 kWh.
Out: 19.3 kWh
